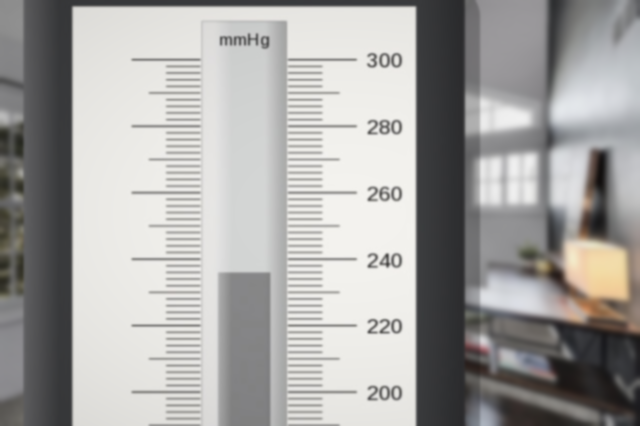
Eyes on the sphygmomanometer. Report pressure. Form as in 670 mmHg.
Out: 236 mmHg
